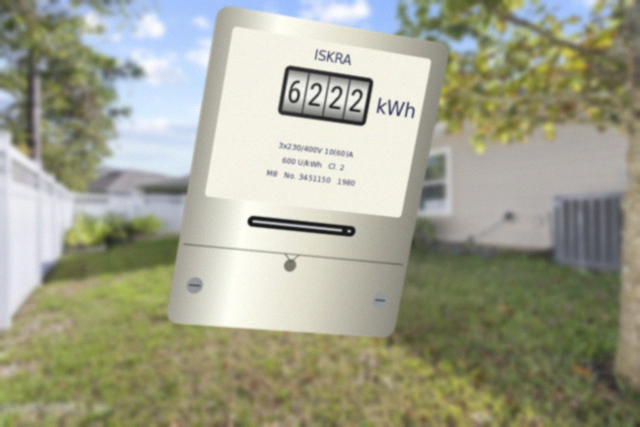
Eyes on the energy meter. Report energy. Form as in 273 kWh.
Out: 6222 kWh
